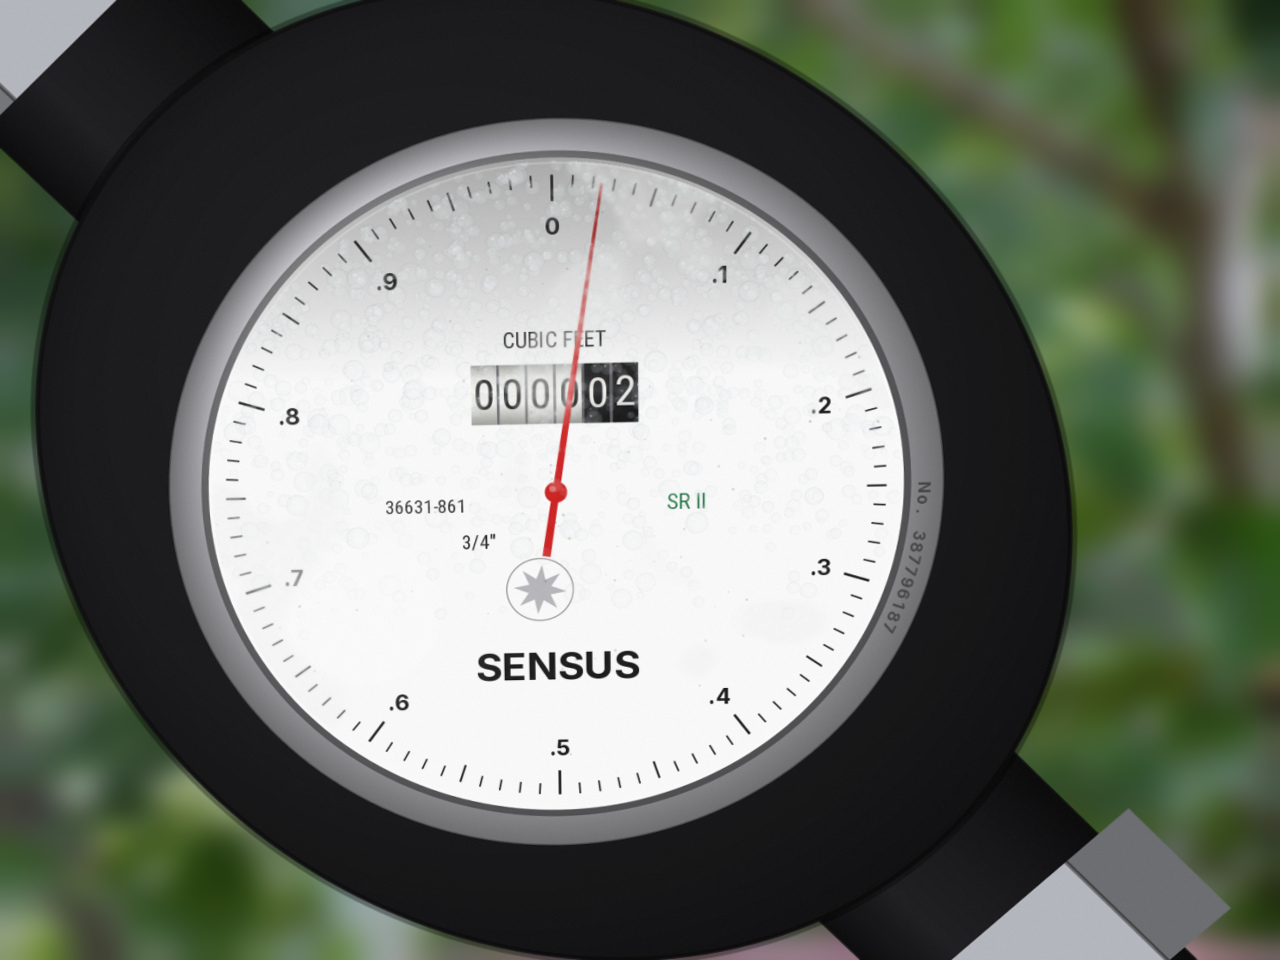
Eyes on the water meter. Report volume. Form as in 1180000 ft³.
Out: 2.02 ft³
